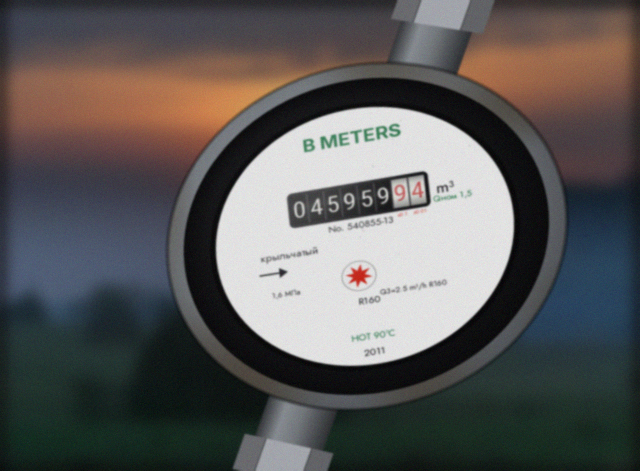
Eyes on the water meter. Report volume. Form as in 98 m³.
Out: 45959.94 m³
